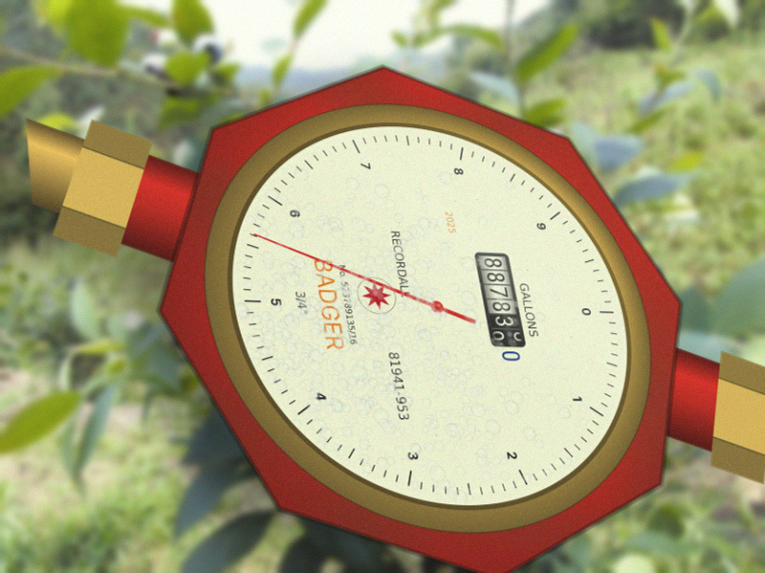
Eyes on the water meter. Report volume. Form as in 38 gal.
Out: 8878385.6 gal
